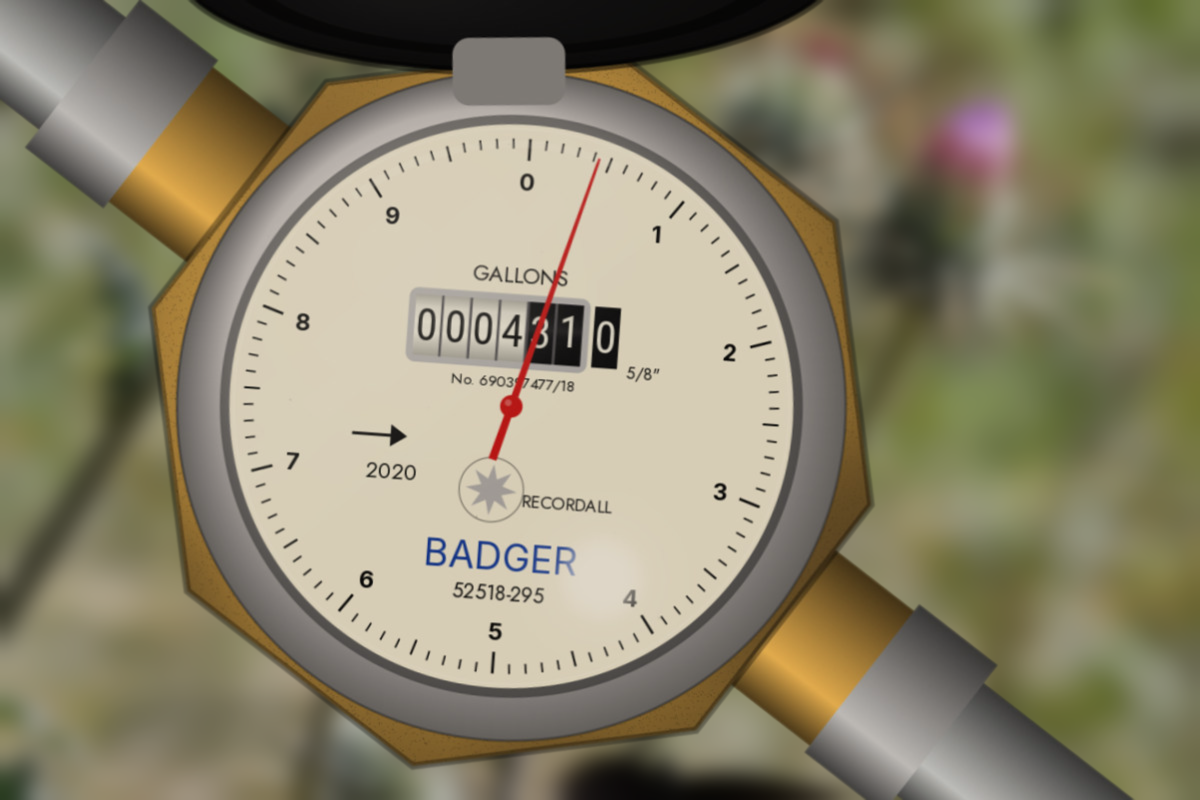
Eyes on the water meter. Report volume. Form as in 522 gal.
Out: 4310.4 gal
